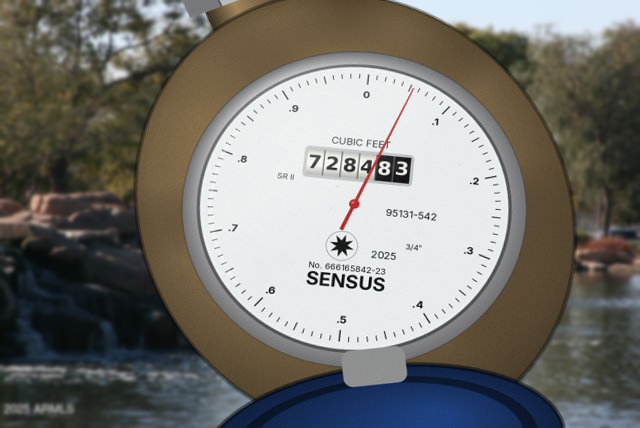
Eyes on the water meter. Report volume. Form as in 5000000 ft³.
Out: 728483.05 ft³
